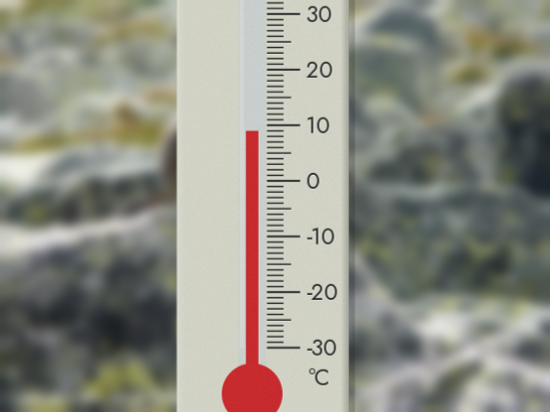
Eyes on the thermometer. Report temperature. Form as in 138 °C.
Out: 9 °C
